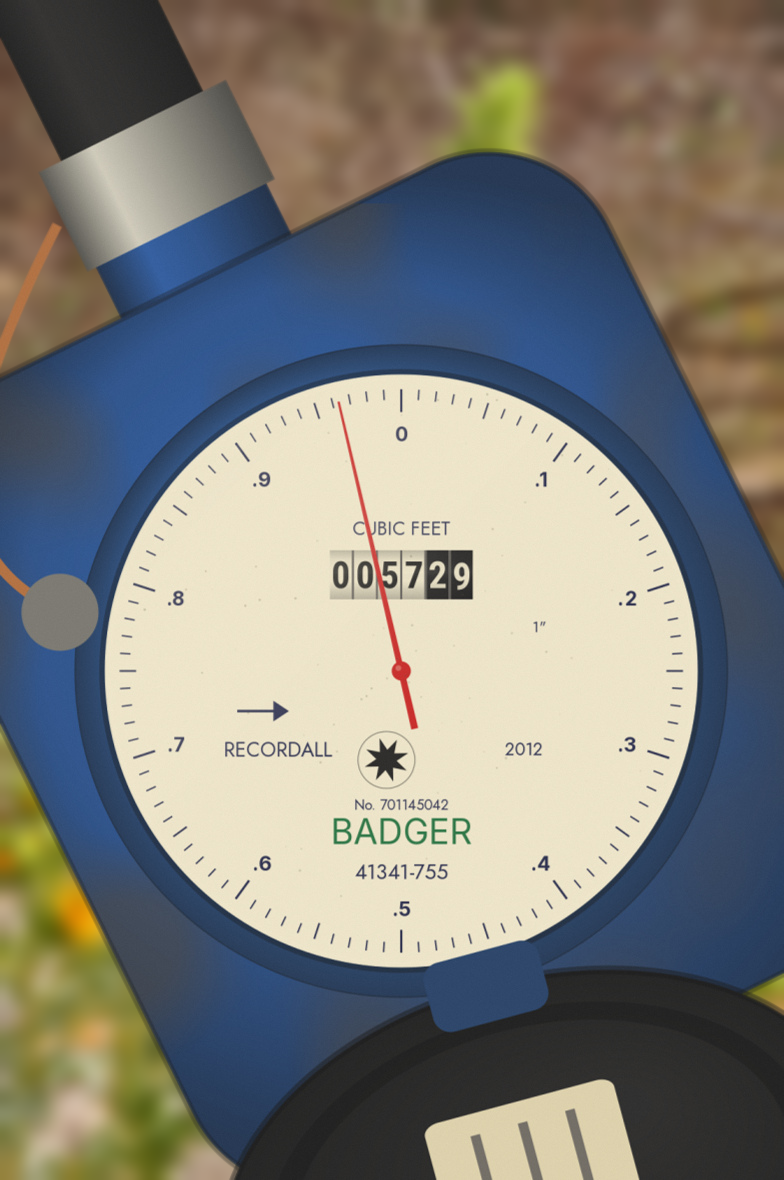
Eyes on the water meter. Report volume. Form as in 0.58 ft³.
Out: 5728.96 ft³
